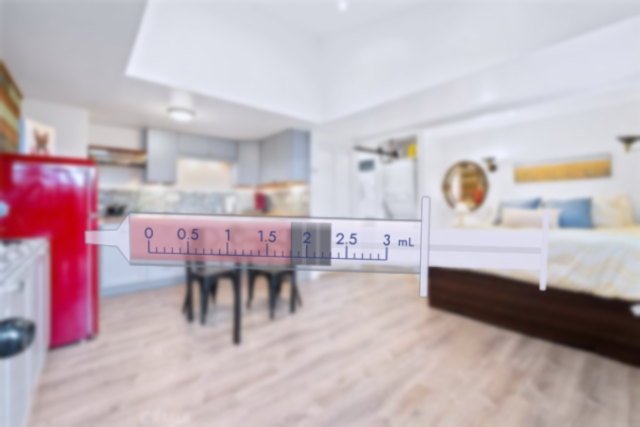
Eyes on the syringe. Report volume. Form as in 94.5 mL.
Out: 1.8 mL
